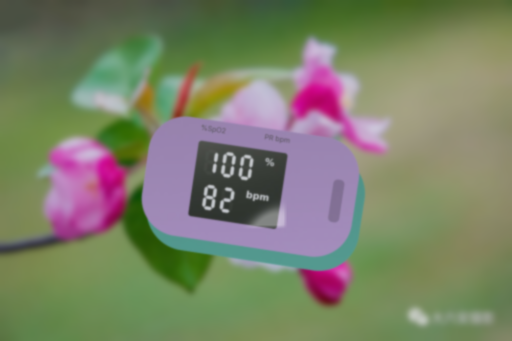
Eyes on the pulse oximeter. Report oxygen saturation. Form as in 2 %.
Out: 100 %
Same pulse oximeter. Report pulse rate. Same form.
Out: 82 bpm
